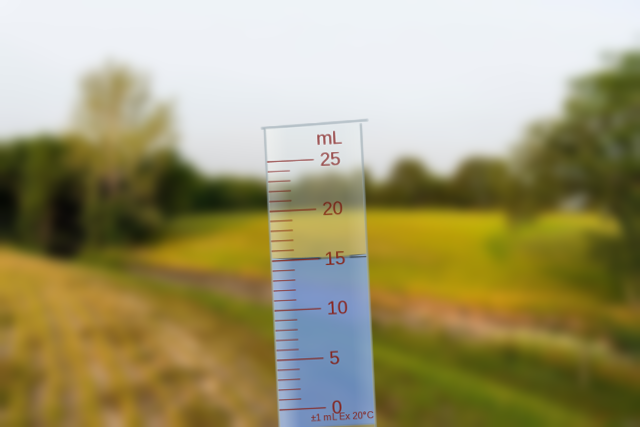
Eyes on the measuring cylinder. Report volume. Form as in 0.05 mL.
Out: 15 mL
